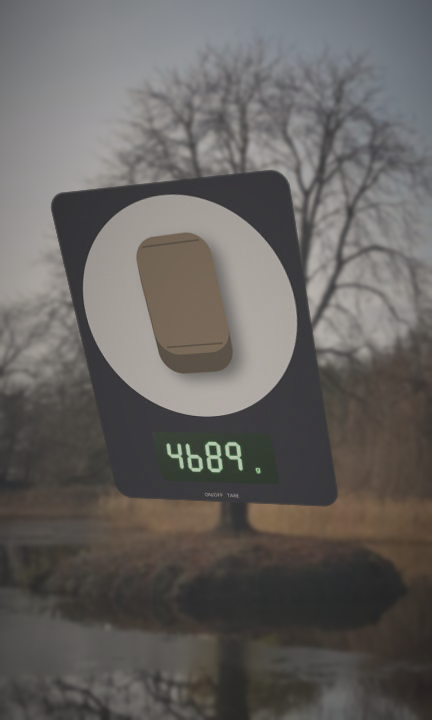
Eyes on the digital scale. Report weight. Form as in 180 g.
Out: 4689 g
